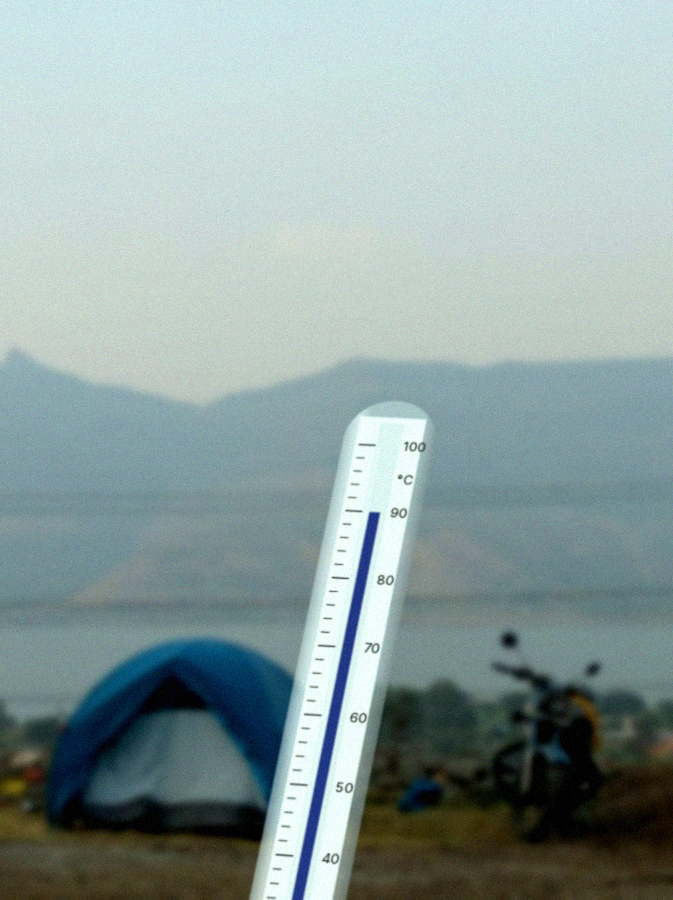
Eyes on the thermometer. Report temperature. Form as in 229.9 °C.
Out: 90 °C
